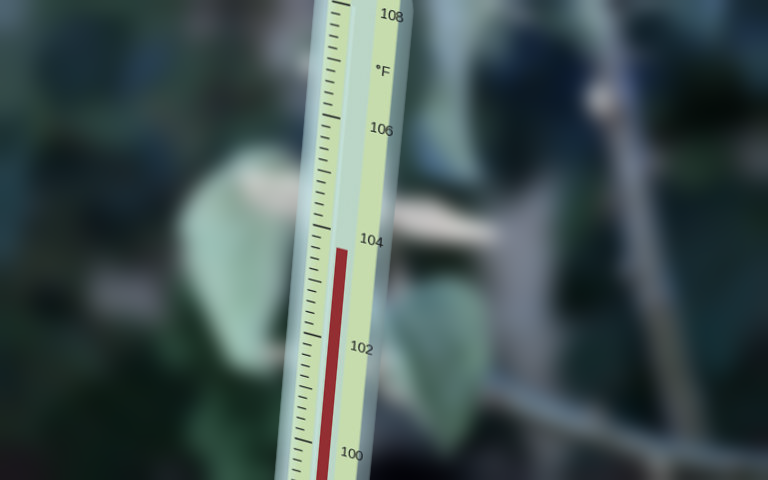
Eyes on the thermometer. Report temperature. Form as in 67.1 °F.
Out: 103.7 °F
